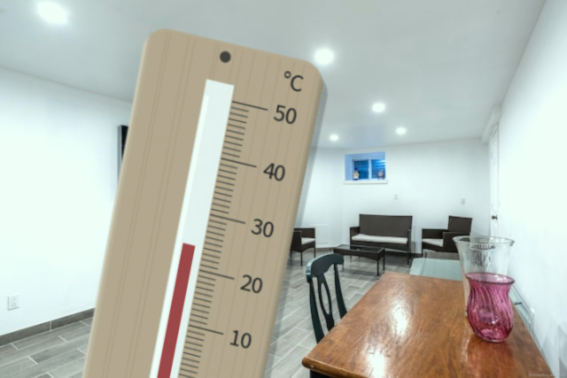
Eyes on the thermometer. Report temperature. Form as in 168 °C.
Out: 24 °C
